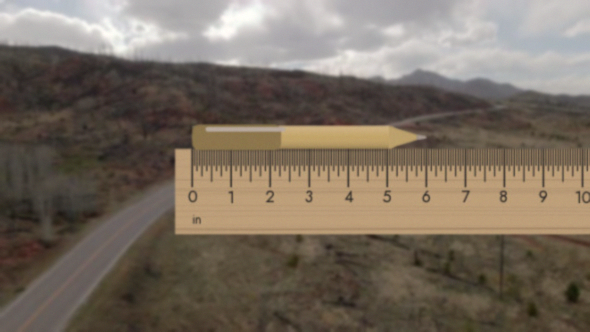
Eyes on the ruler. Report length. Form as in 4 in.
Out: 6 in
